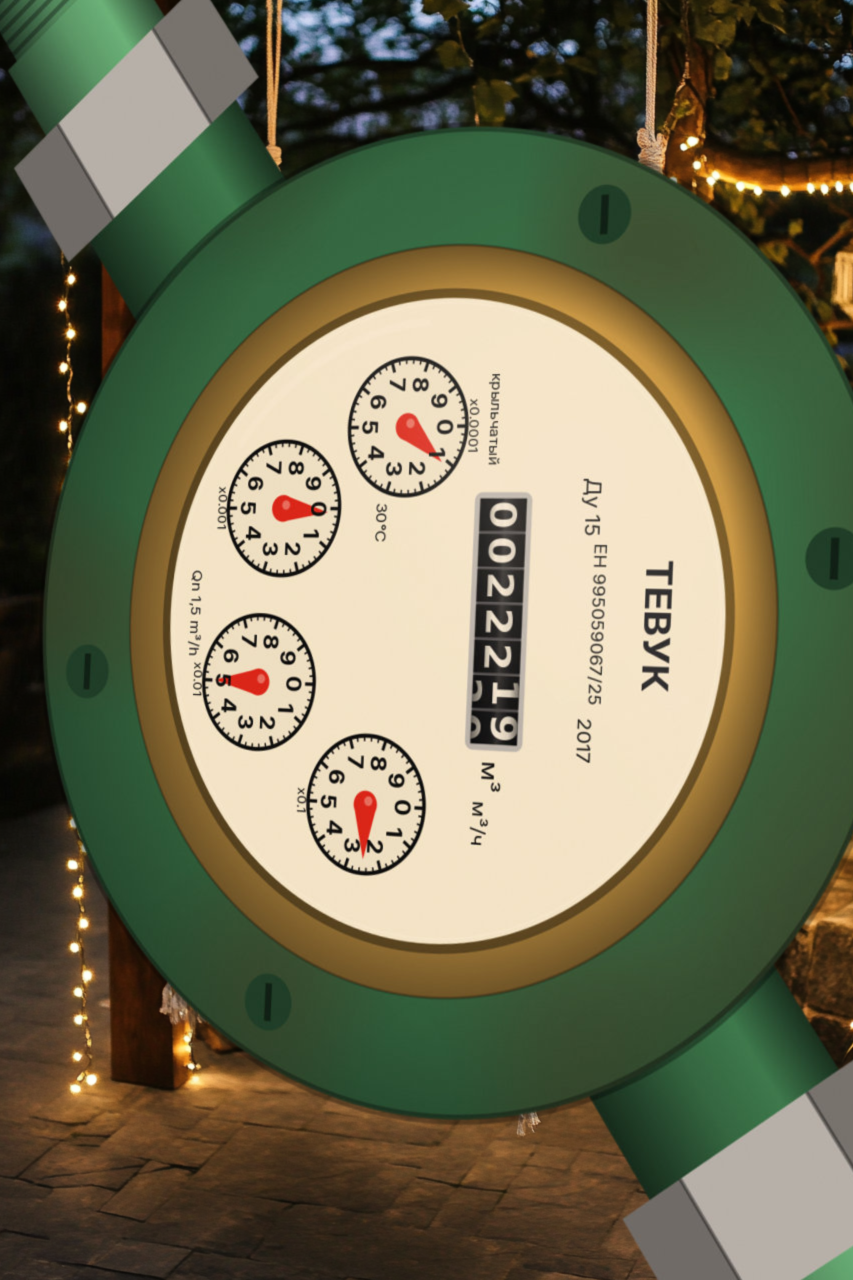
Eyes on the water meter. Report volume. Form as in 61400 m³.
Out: 22219.2501 m³
